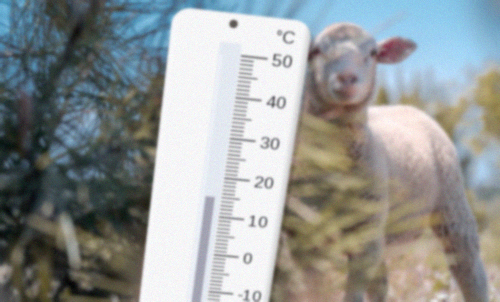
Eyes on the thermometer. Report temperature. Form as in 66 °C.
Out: 15 °C
